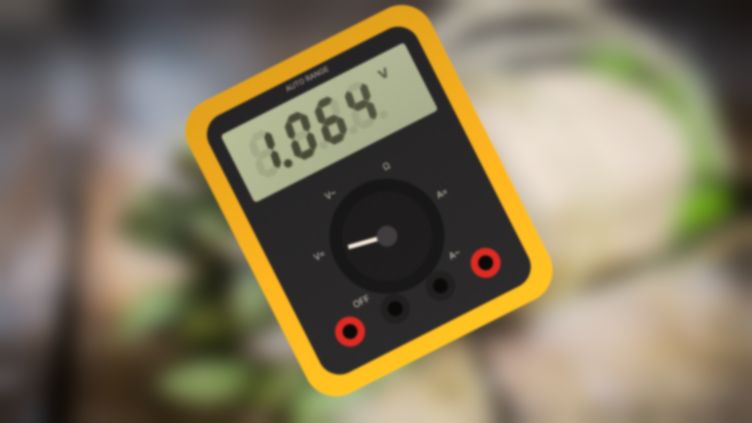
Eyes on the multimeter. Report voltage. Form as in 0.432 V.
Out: 1.064 V
